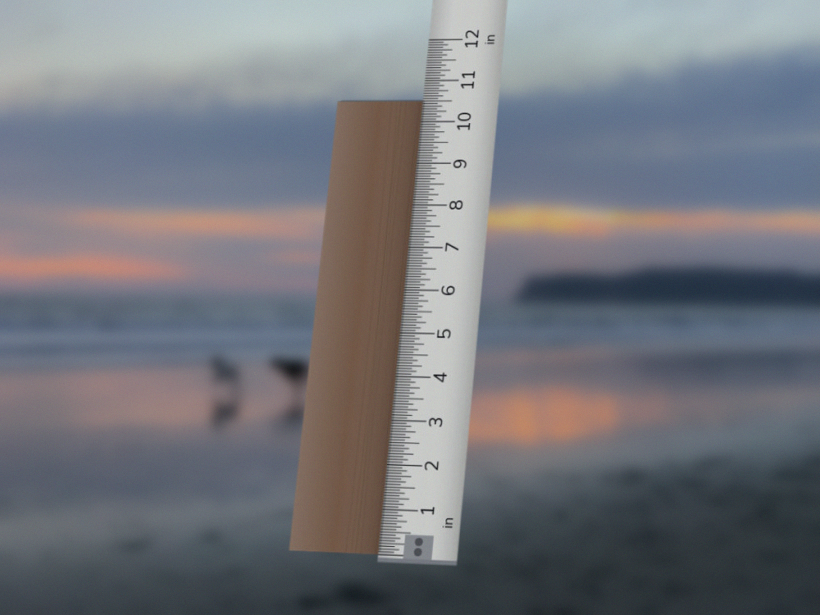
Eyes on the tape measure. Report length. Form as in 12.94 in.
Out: 10.5 in
